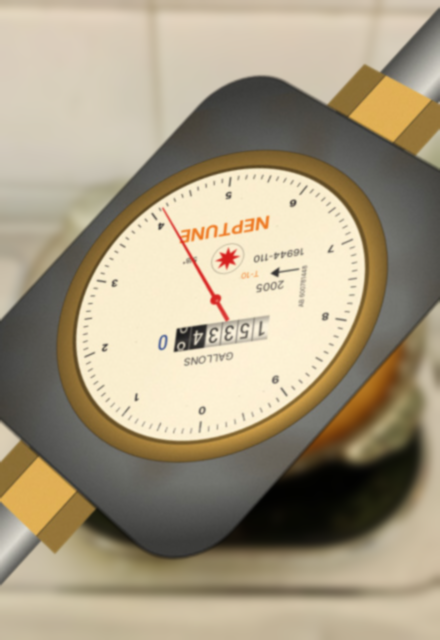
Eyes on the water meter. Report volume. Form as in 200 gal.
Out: 1533484.1 gal
